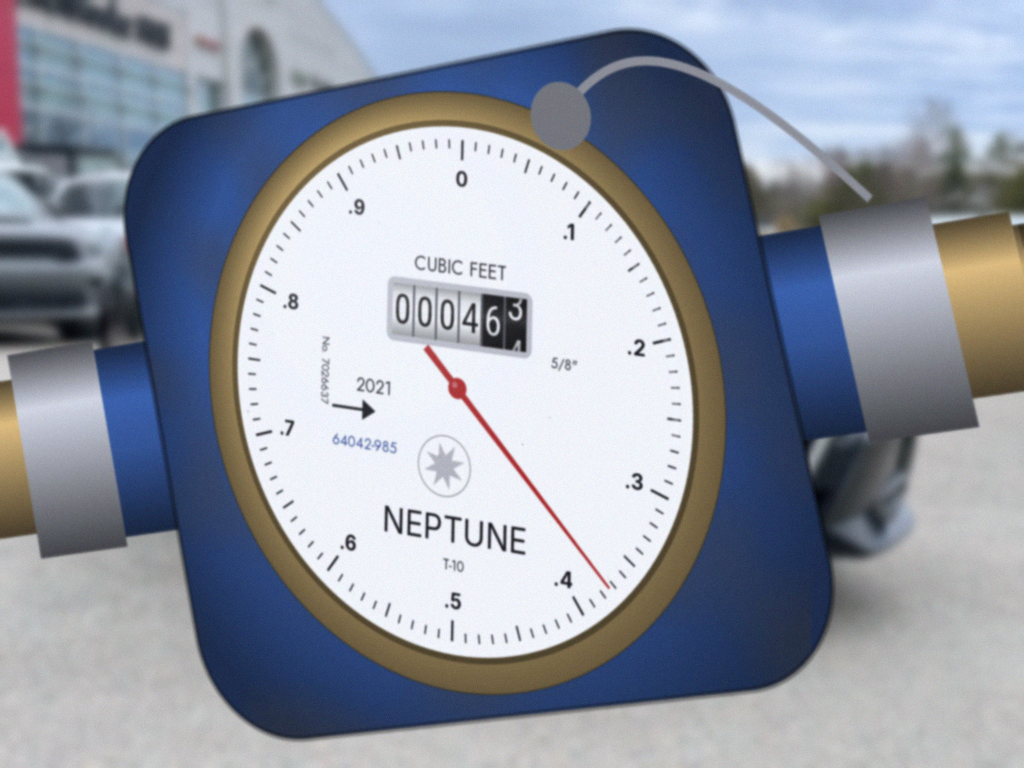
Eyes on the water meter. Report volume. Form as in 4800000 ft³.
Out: 463.37 ft³
